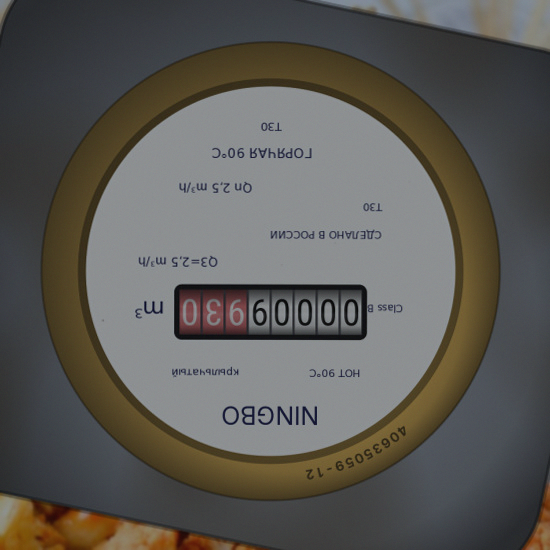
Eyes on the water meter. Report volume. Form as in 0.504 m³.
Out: 9.930 m³
